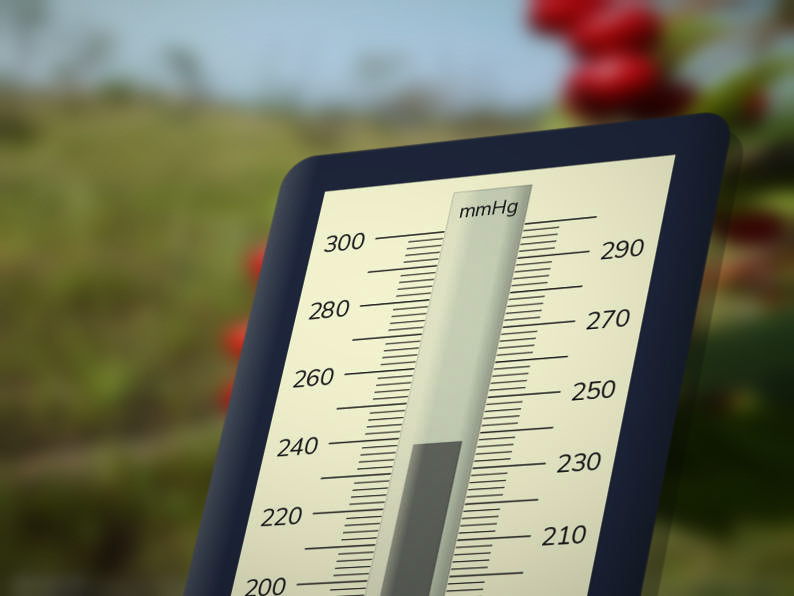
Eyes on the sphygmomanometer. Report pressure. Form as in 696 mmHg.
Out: 238 mmHg
